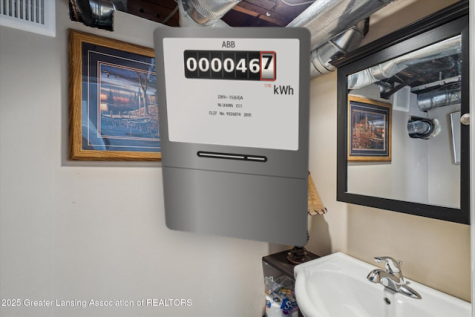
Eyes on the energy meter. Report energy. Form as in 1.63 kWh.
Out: 46.7 kWh
